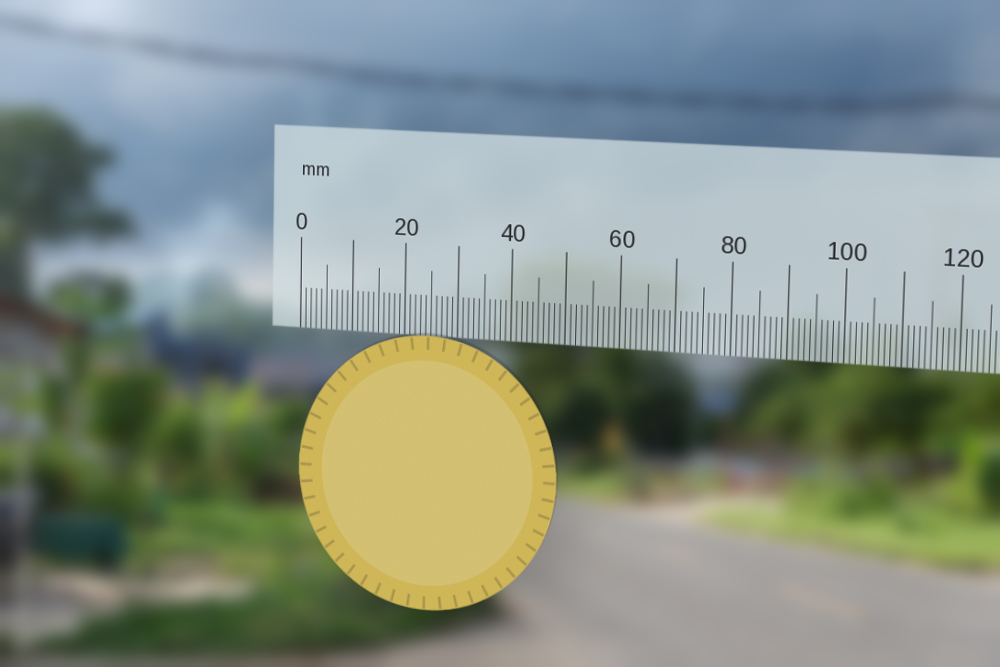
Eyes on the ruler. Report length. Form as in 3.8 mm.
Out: 49 mm
